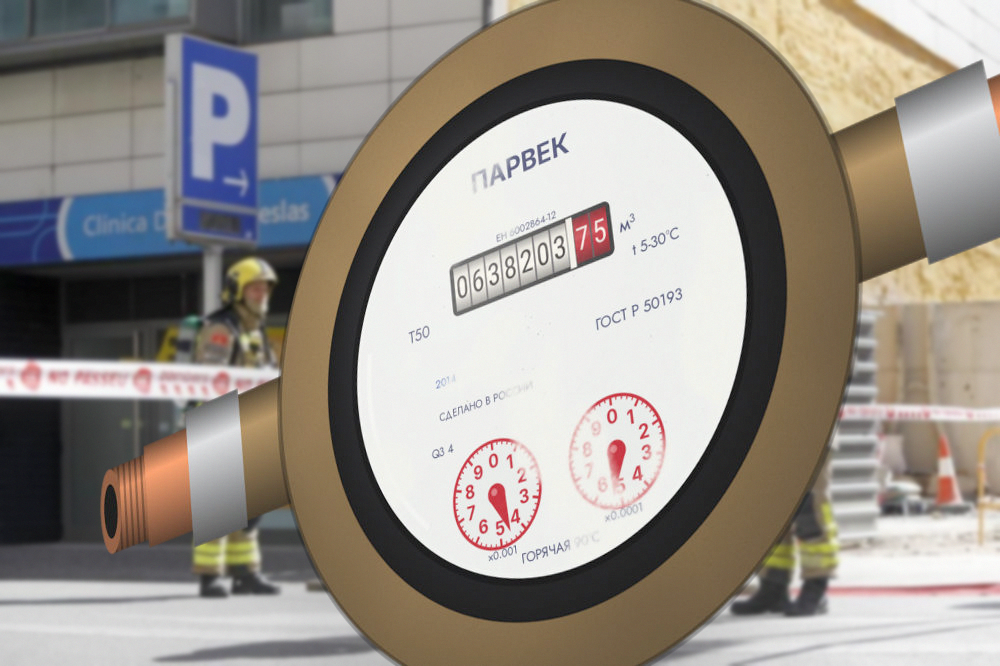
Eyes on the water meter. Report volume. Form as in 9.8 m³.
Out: 638203.7545 m³
